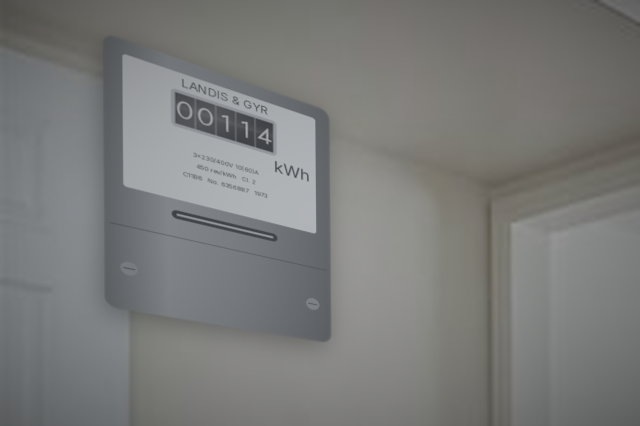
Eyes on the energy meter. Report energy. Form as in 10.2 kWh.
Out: 114 kWh
